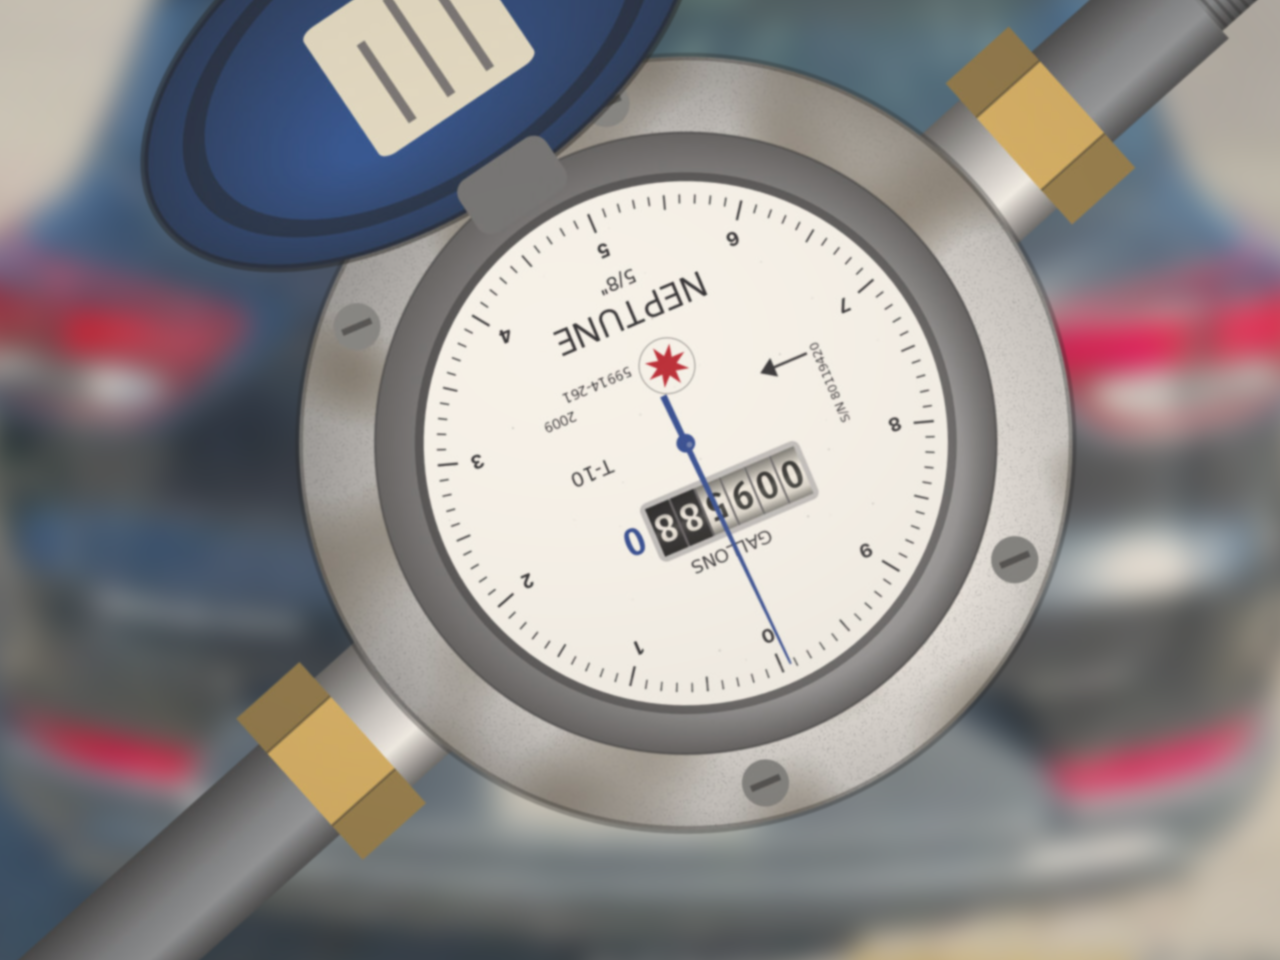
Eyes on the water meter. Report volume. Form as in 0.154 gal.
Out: 95879.9 gal
